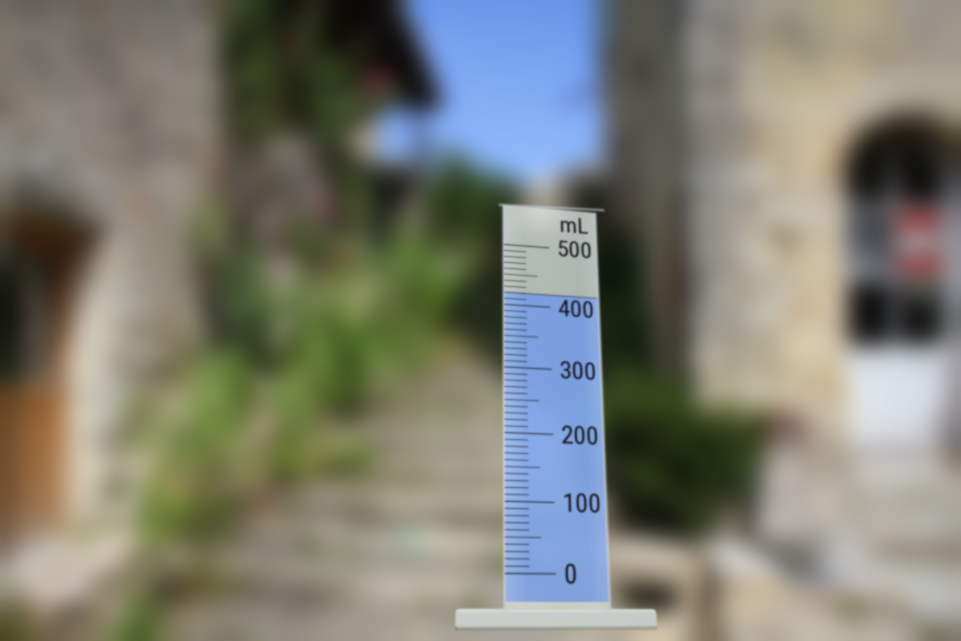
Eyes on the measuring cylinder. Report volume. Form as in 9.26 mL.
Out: 420 mL
